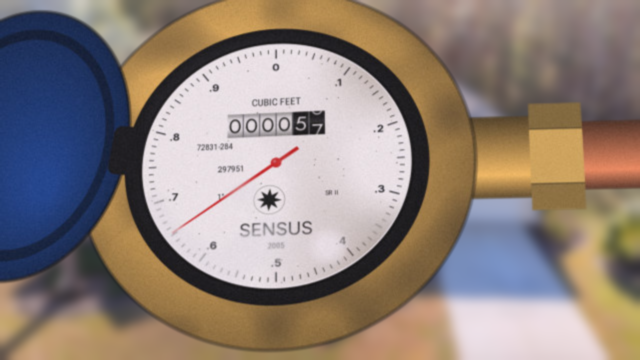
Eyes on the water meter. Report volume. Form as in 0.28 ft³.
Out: 56.65 ft³
